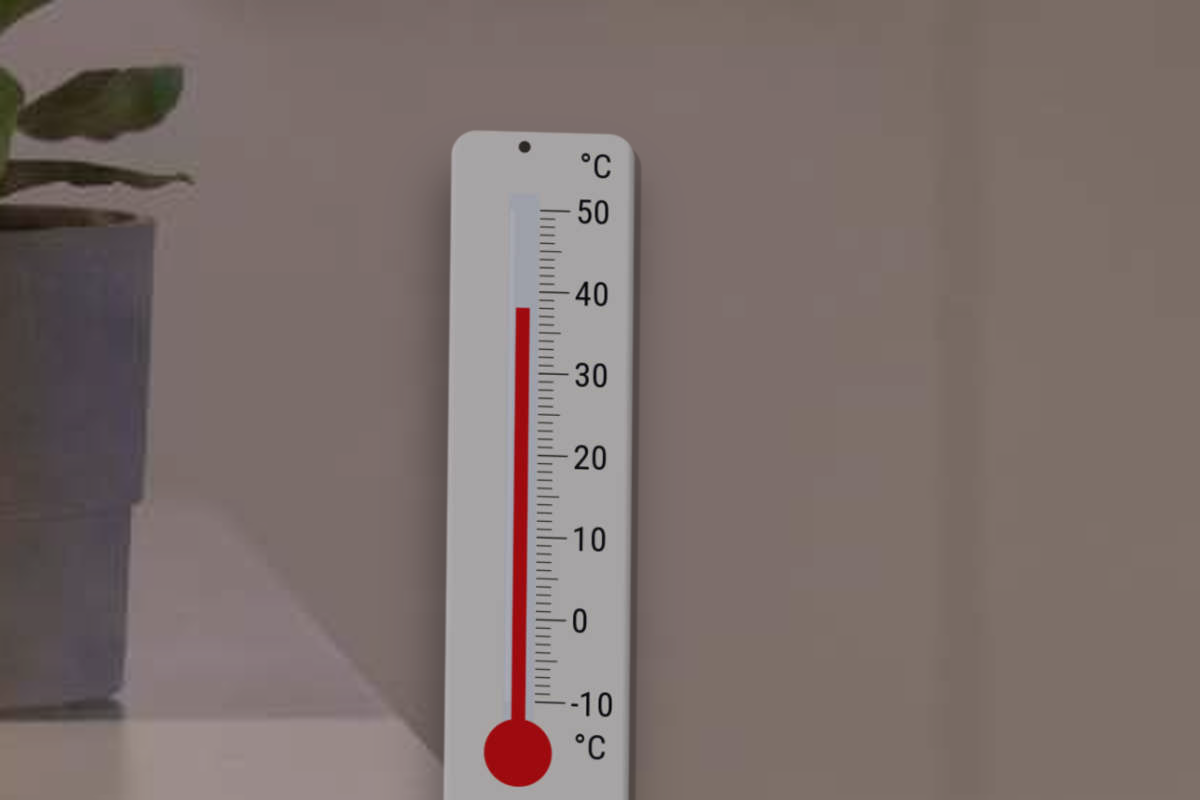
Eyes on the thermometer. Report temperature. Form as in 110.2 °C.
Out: 38 °C
